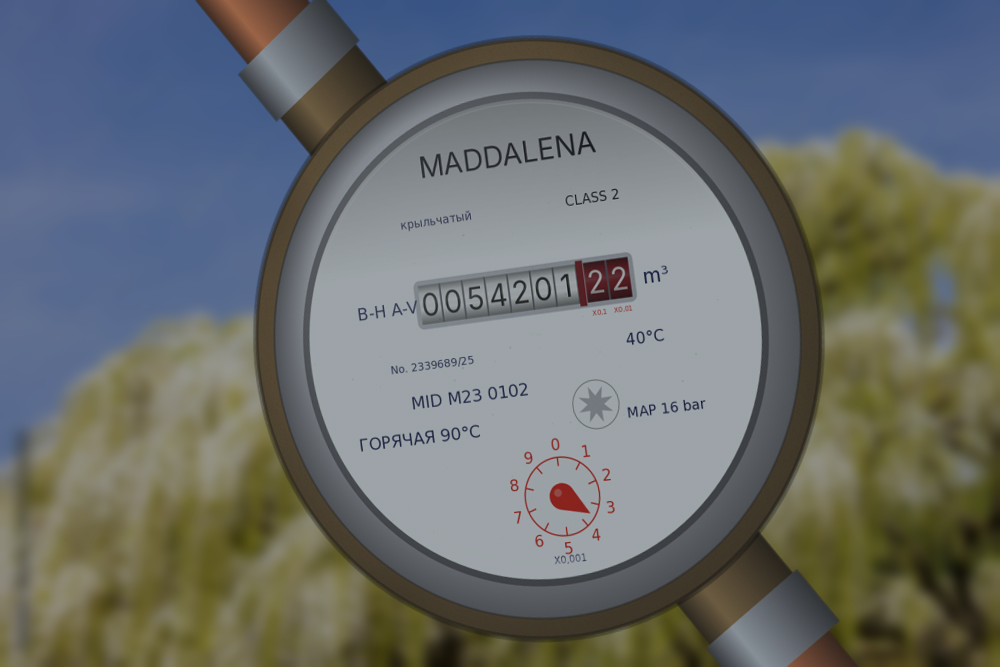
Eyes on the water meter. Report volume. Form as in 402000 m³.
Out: 54201.223 m³
